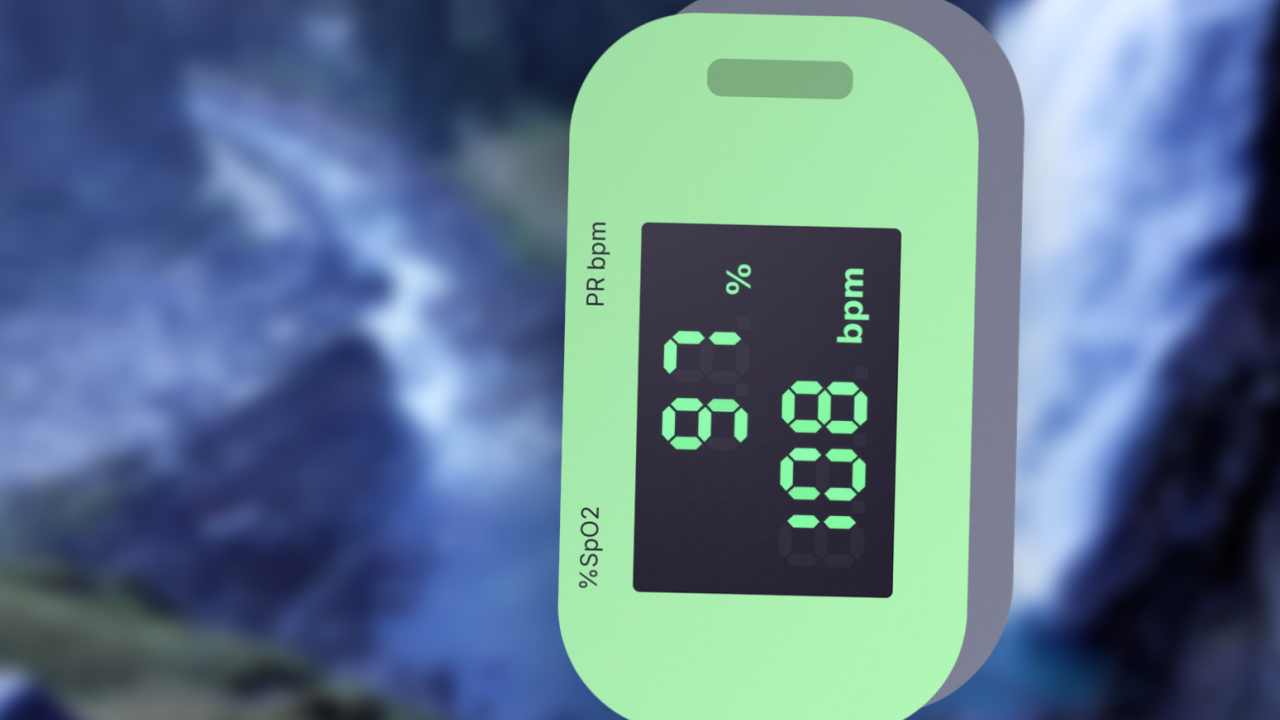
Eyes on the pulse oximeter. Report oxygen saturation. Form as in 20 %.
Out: 97 %
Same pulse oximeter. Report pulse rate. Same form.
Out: 108 bpm
